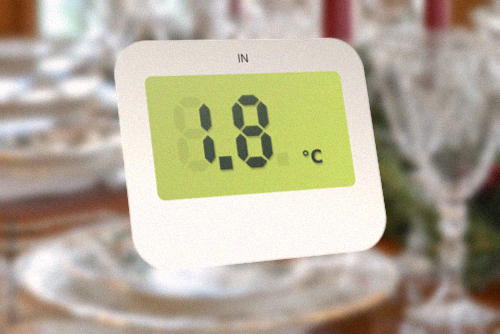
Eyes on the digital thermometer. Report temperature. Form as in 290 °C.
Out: 1.8 °C
